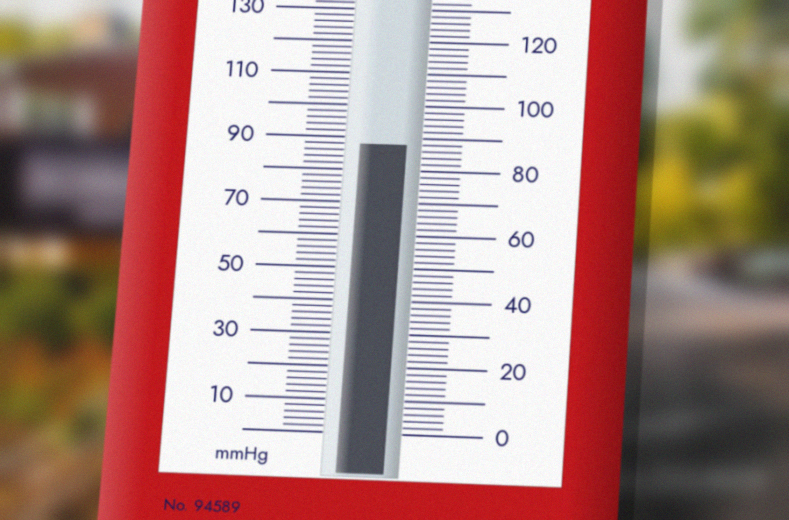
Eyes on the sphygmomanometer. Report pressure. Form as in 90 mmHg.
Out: 88 mmHg
